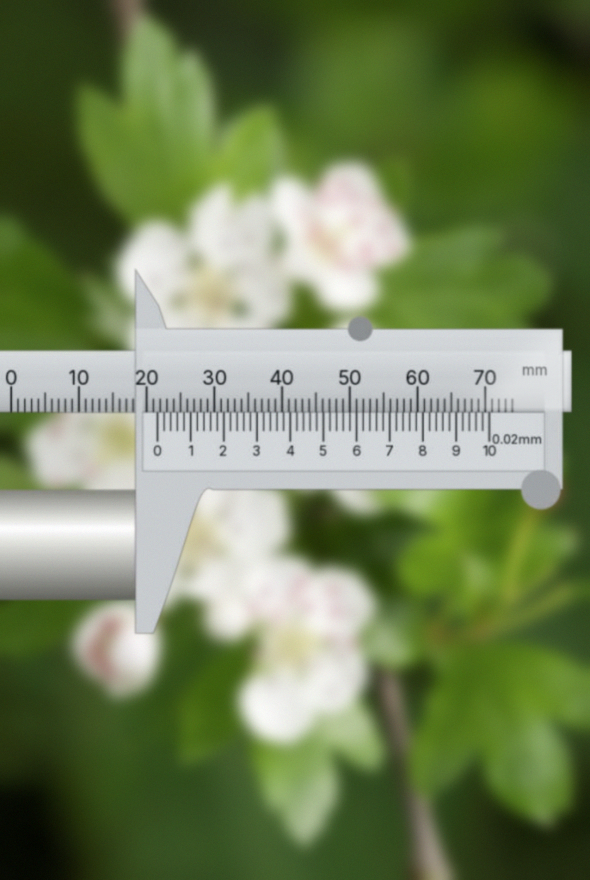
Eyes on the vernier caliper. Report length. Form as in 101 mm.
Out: 21.6 mm
